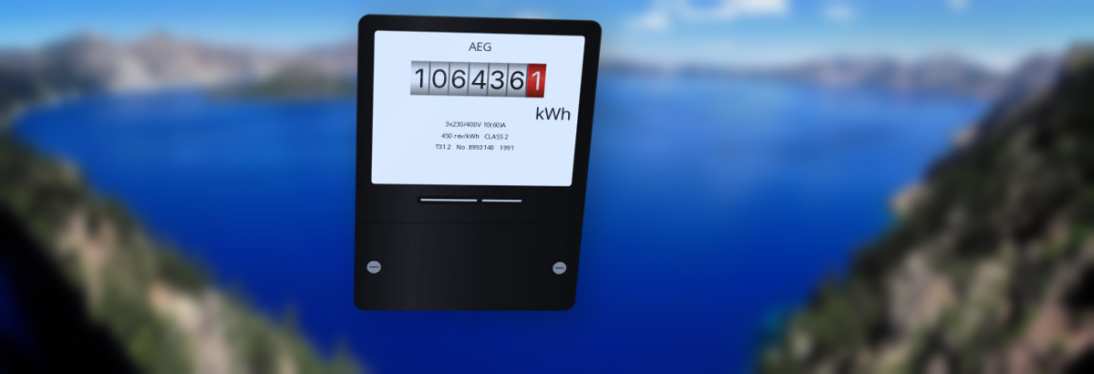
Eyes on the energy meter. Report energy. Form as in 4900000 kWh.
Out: 106436.1 kWh
